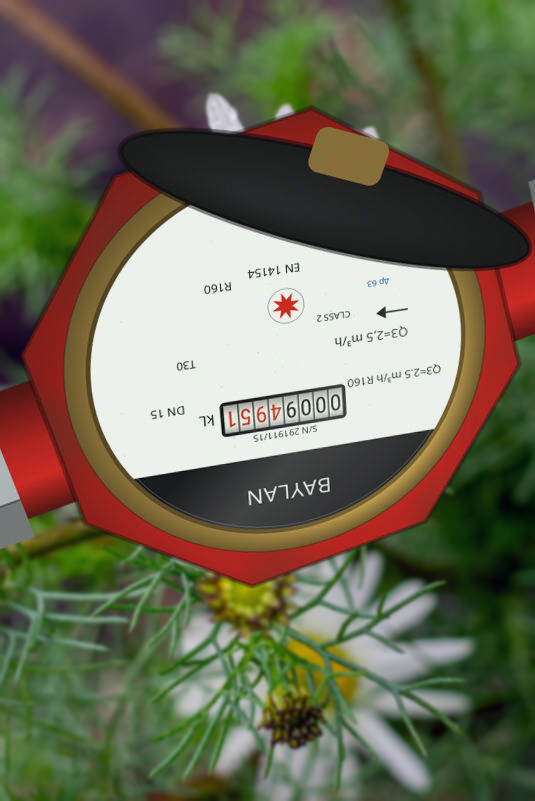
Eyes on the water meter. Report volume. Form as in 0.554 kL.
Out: 9.4951 kL
